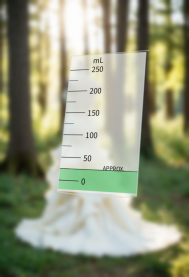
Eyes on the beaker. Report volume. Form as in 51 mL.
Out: 25 mL
